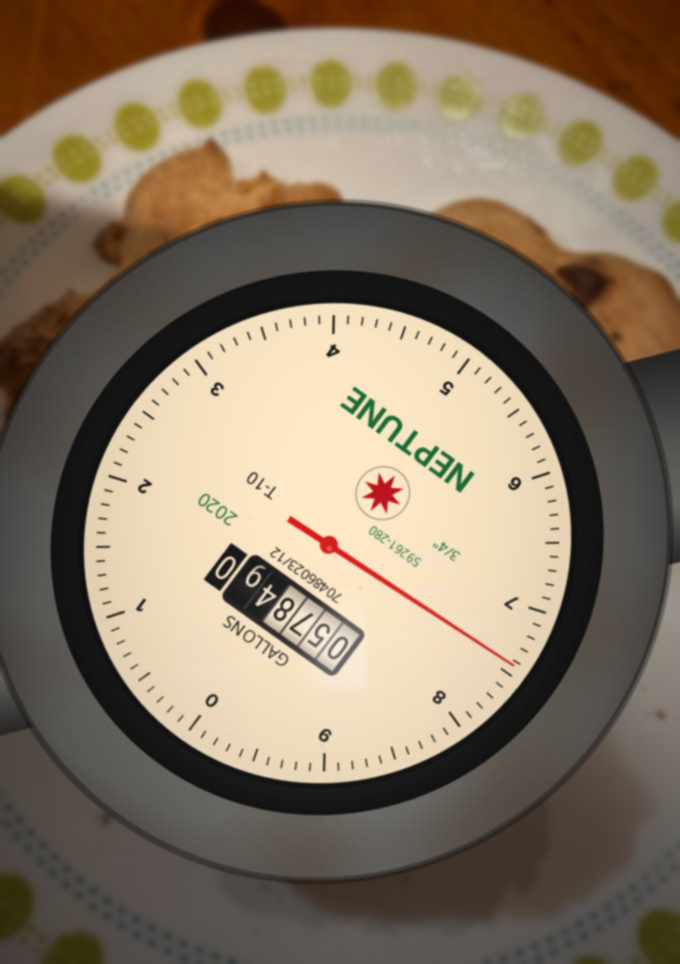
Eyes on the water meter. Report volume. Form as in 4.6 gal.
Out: 578487.4 gal
